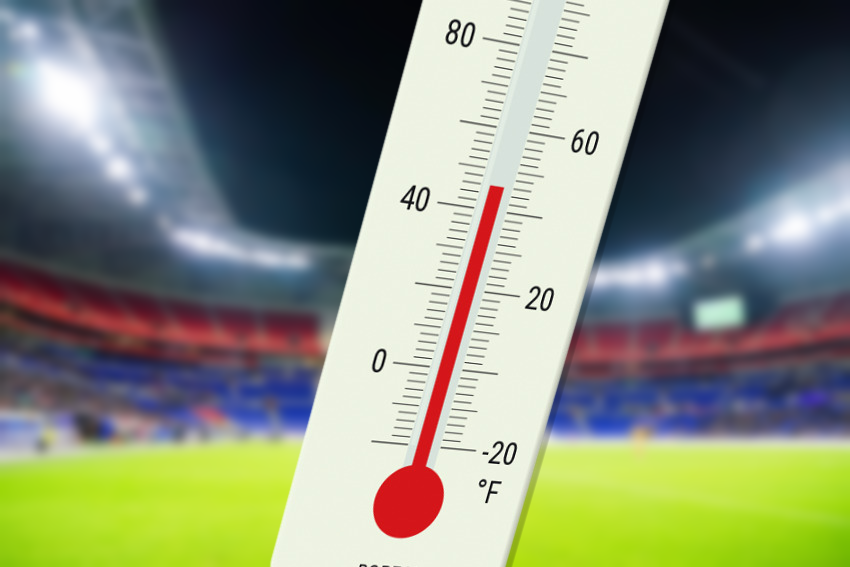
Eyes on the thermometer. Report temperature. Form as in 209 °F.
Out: 46 °F
